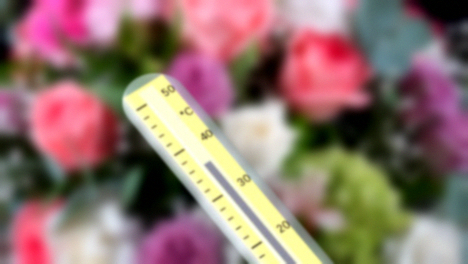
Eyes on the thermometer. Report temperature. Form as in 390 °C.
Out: 36 °C
